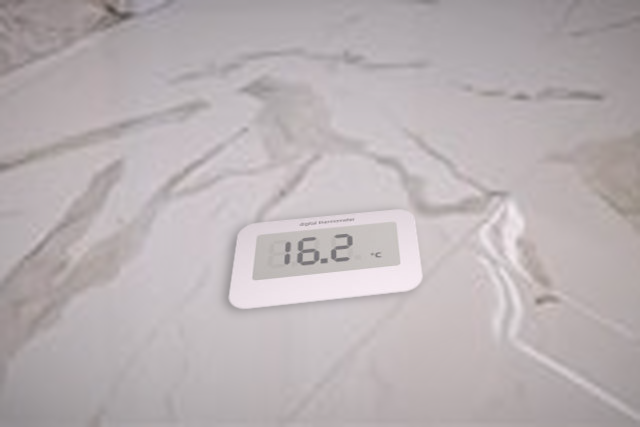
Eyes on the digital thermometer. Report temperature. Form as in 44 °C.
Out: 16.2 °C
